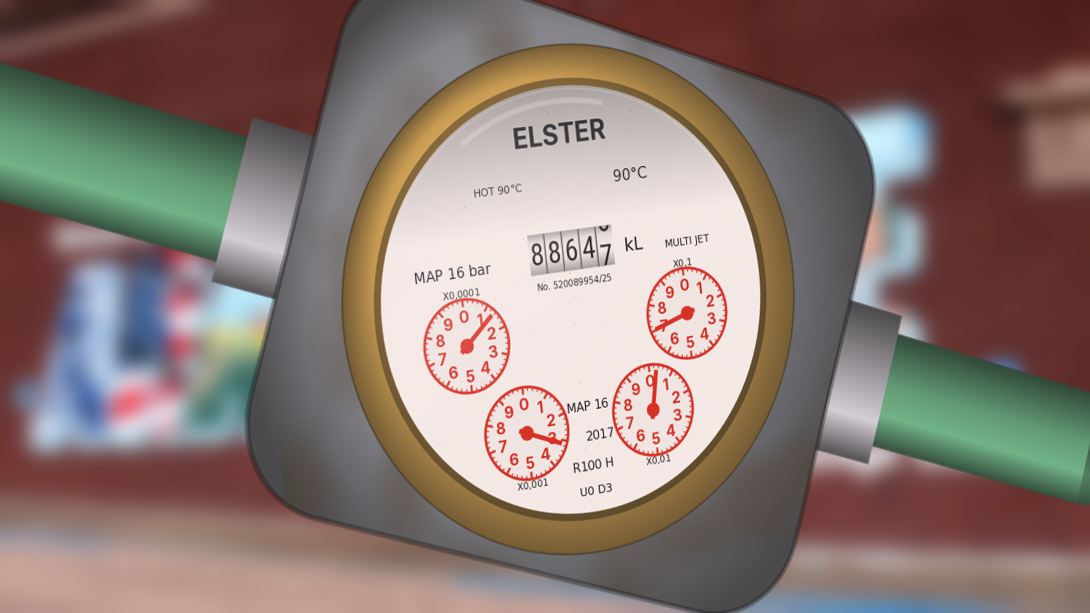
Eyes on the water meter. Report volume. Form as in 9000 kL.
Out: 88646.7031 kL
